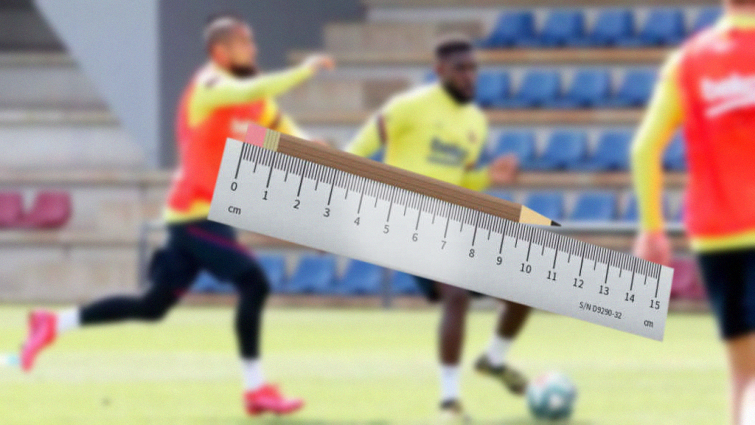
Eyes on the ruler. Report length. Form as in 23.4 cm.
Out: 11 cm
